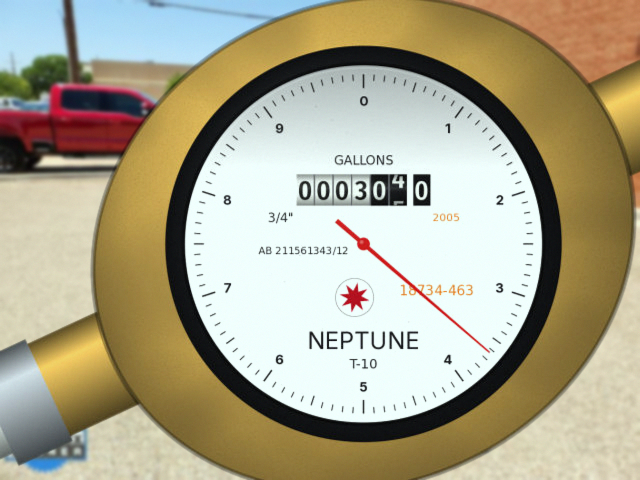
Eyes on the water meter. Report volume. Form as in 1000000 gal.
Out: 3043.6 gal
